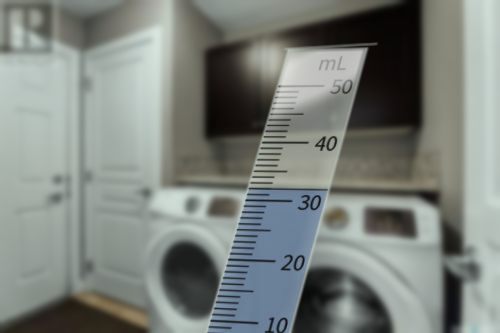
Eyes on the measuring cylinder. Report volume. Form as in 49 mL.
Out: 32 mL
